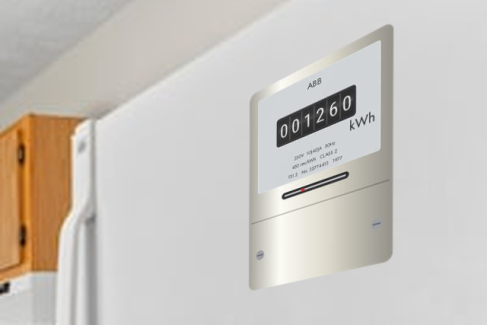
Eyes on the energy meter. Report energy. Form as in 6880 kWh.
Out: 1260 kWh
